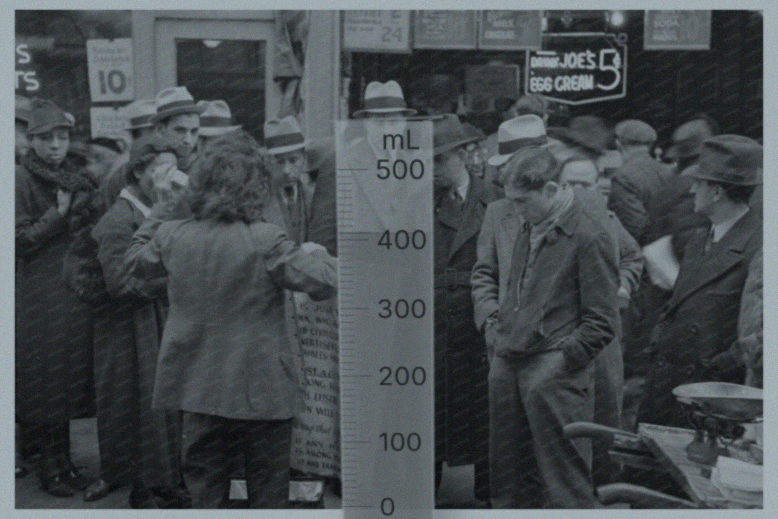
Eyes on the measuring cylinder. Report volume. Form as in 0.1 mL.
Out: 410 mL
